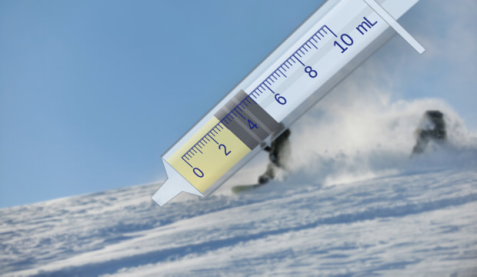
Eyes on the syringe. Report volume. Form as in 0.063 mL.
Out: 3 mL
